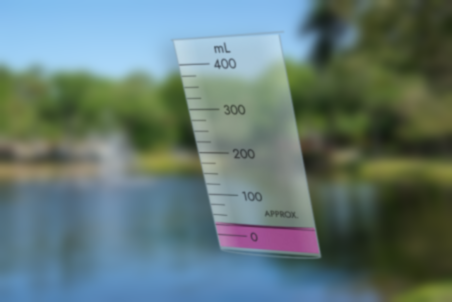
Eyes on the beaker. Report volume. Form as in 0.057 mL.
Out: 25 mL
